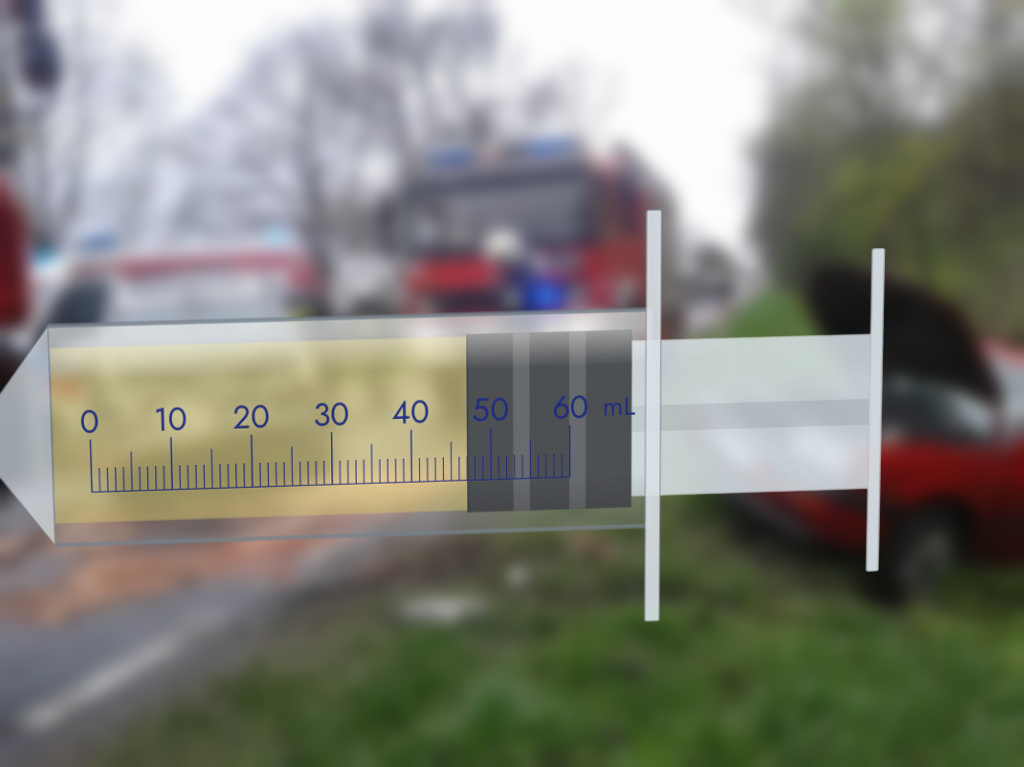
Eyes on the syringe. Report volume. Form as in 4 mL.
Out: 47 mL
